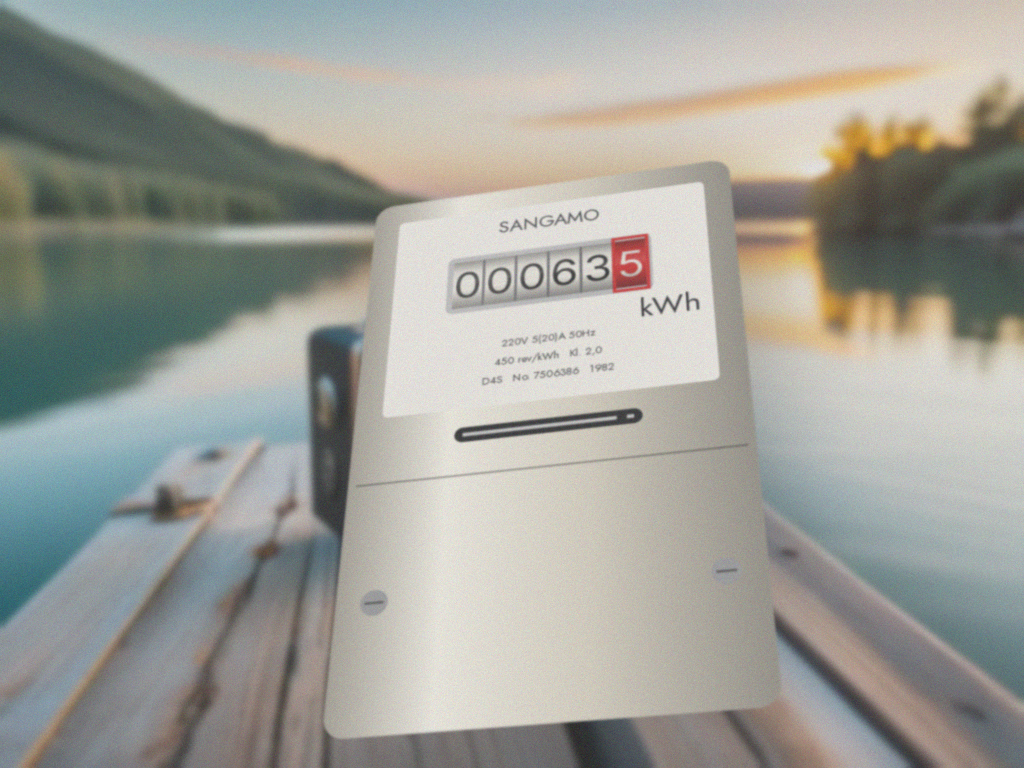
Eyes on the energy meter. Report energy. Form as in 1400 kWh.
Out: 63.5 kWh
